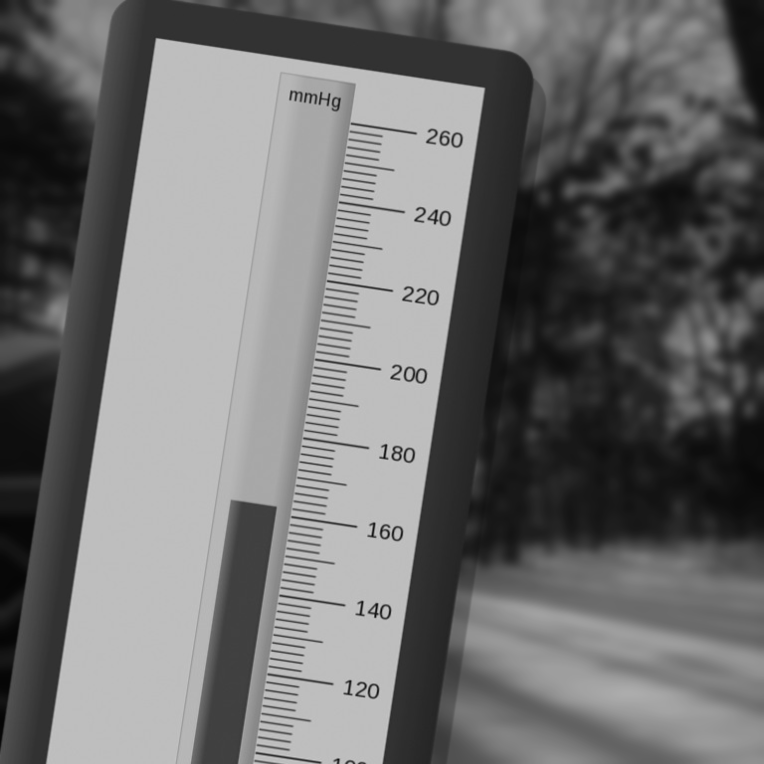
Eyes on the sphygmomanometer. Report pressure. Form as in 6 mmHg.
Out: 162 mmHg
